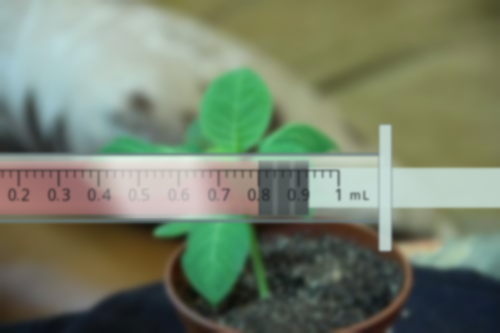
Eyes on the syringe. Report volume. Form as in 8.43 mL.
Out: 0.8 mL
